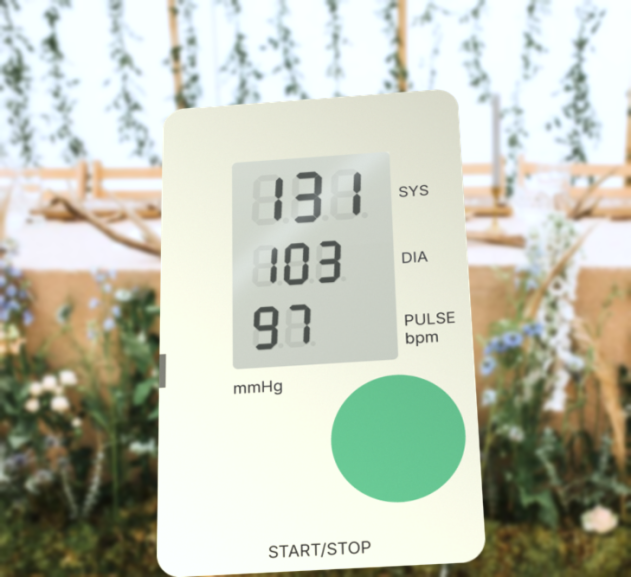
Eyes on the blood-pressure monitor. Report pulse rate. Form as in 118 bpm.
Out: 97 bpm
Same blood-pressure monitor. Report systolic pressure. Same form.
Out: 131 mmHg
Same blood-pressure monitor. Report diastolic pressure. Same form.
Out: 103 mmHg
